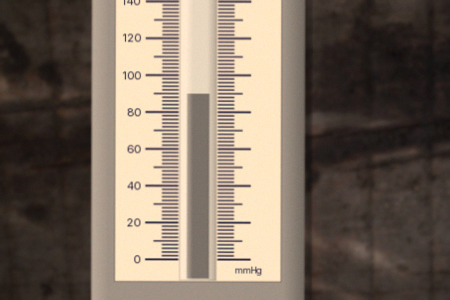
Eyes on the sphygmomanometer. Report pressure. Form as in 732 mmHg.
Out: 90 mmHg
